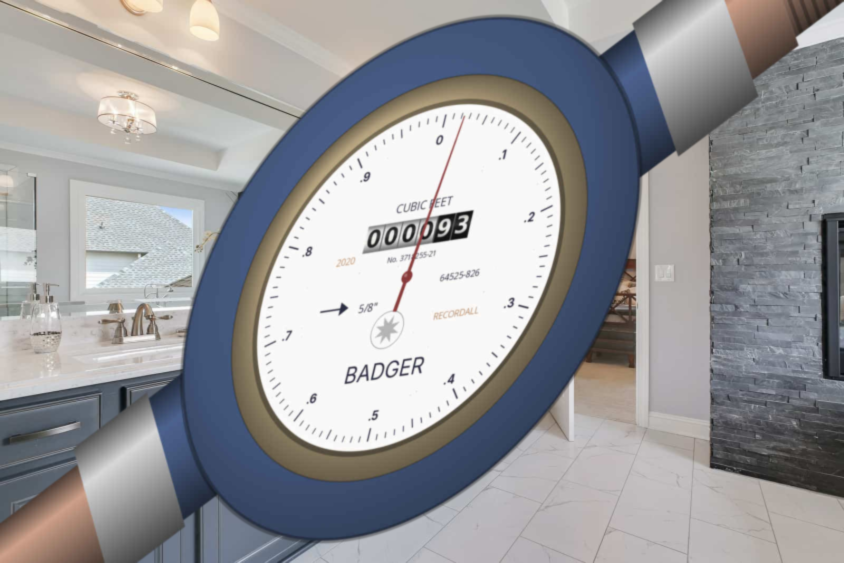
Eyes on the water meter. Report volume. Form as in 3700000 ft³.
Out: 93.02 ft³
